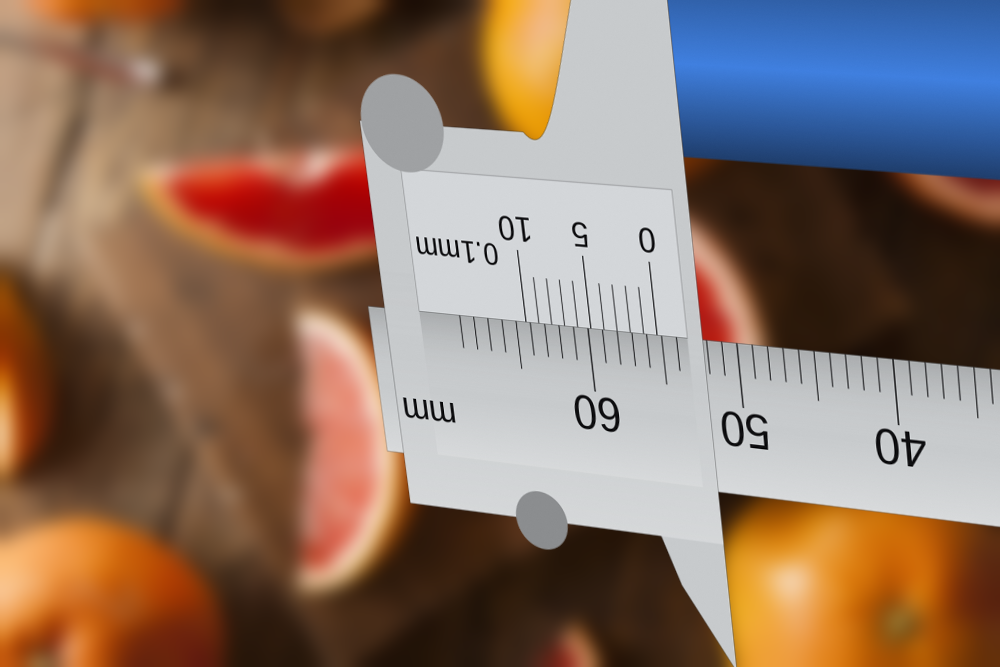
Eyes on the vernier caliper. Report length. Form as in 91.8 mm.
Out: 55.3 mm
